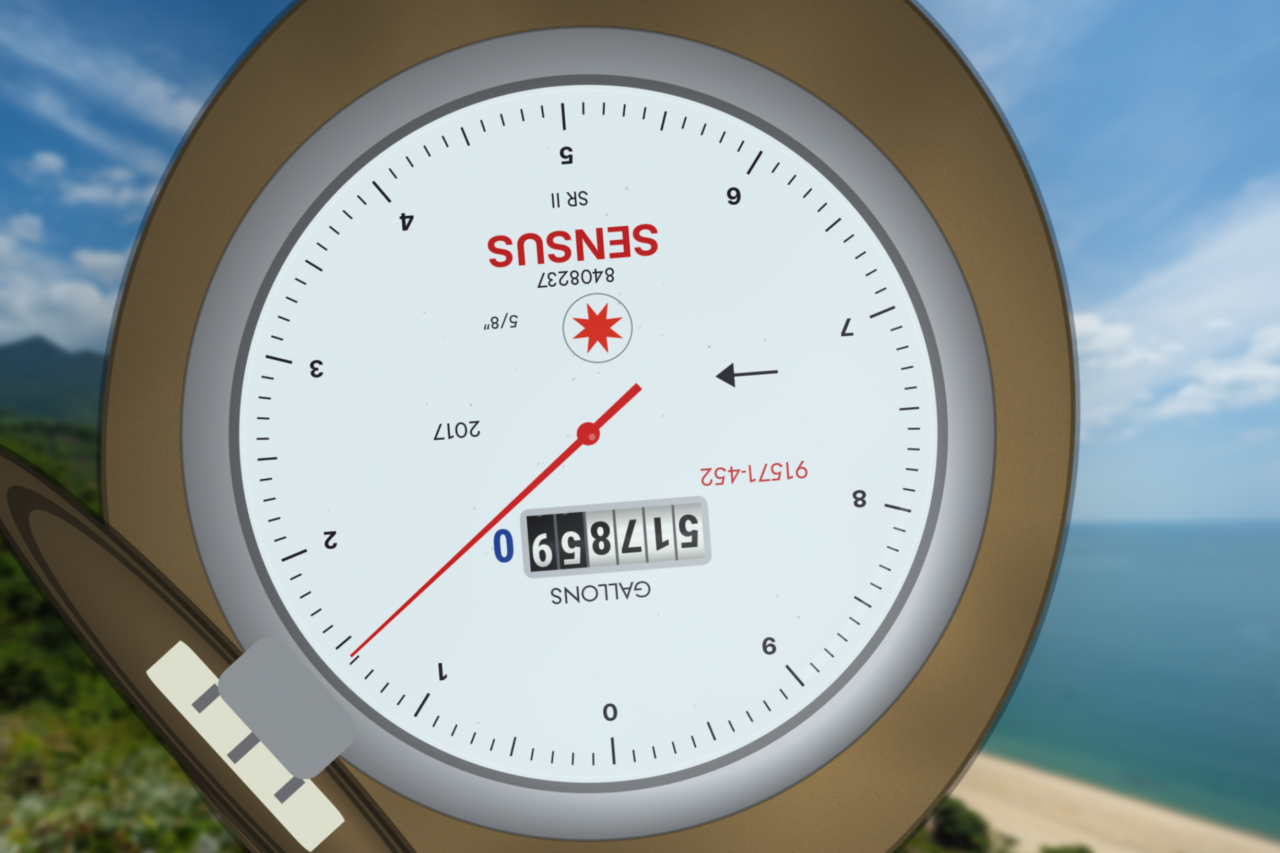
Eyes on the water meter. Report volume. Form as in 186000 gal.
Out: 5178591.4 gal
